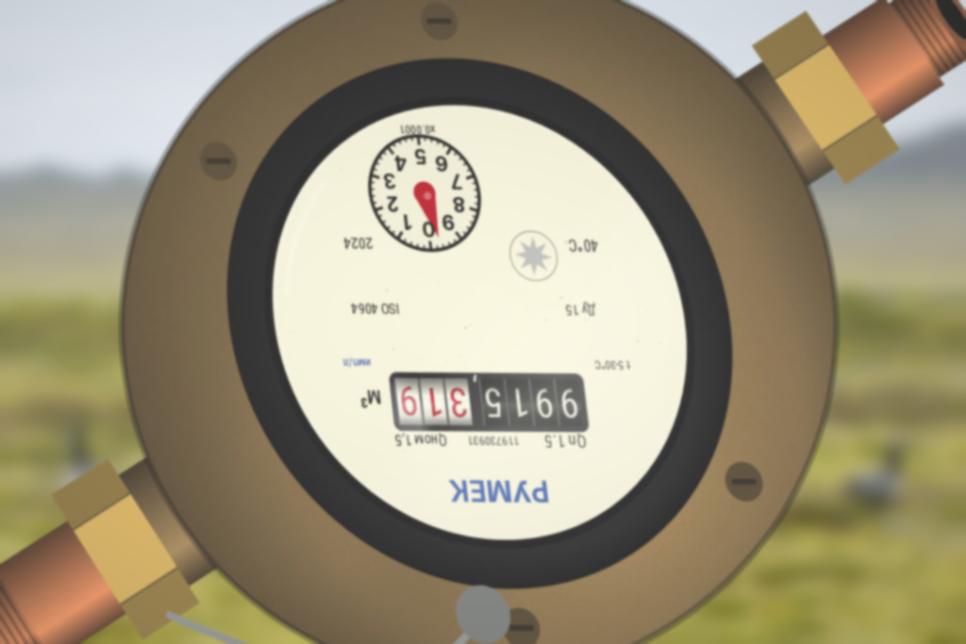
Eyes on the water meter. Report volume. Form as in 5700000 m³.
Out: 9915.3189 m³
